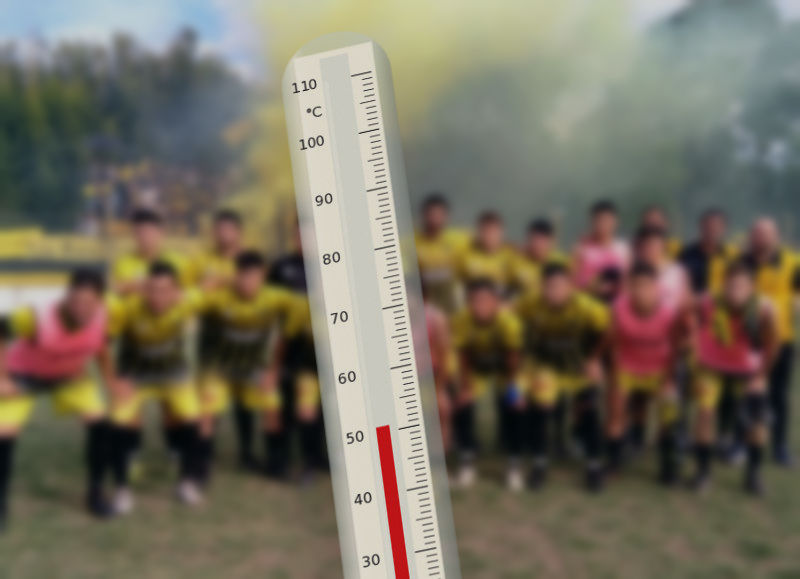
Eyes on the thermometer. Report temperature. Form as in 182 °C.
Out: 51 °C
